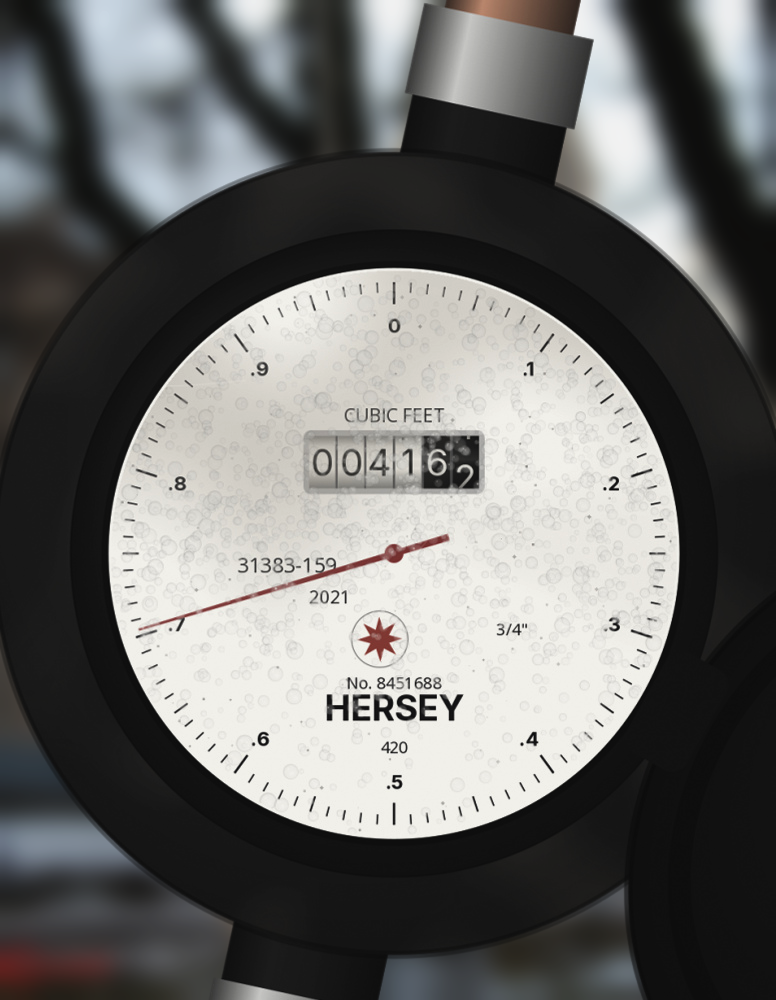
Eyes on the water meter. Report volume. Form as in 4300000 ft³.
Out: 4161.70 ft³
